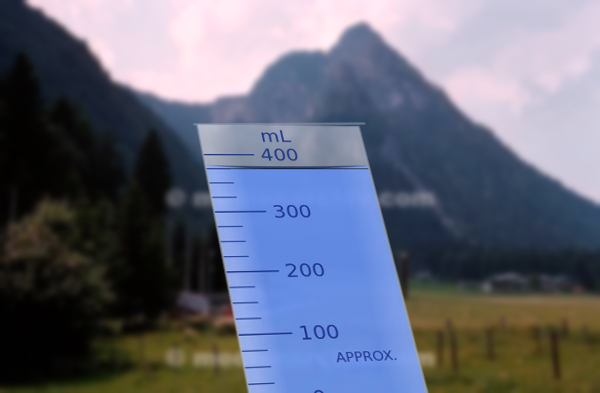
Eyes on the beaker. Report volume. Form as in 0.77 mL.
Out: 375 mL
